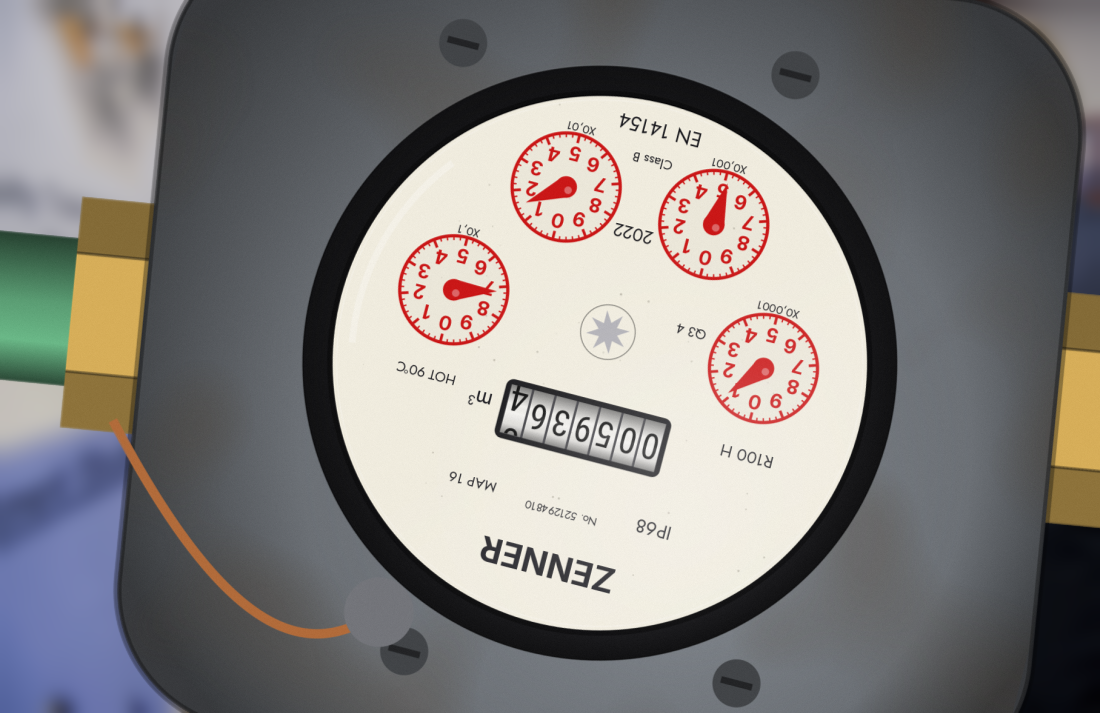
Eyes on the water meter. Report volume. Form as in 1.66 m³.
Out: 59363.7151 m³
